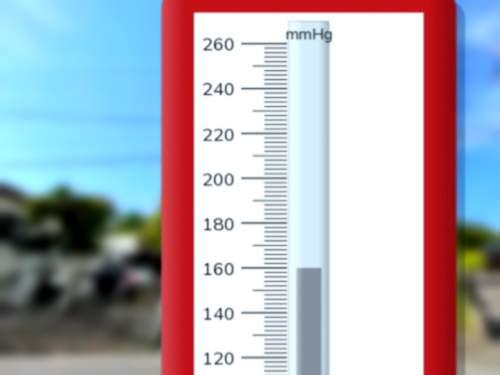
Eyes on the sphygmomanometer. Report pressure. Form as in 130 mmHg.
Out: 160 mmHg
